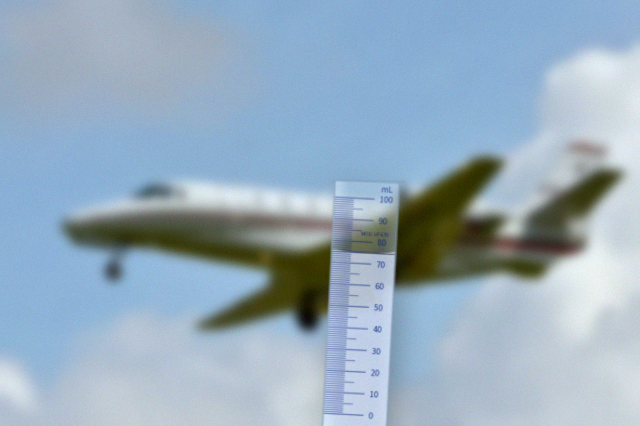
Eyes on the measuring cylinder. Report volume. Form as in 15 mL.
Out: 75 mL
